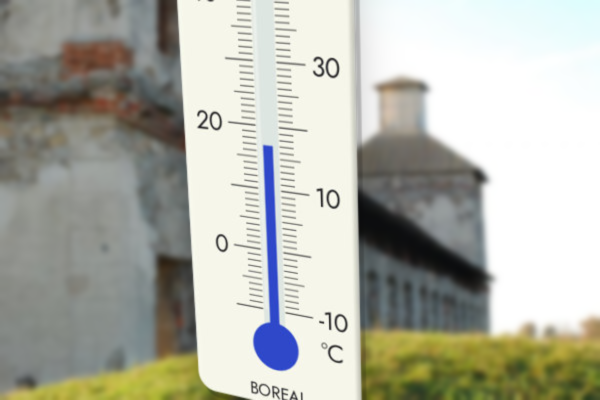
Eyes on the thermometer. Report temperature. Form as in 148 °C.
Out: 17 °C
